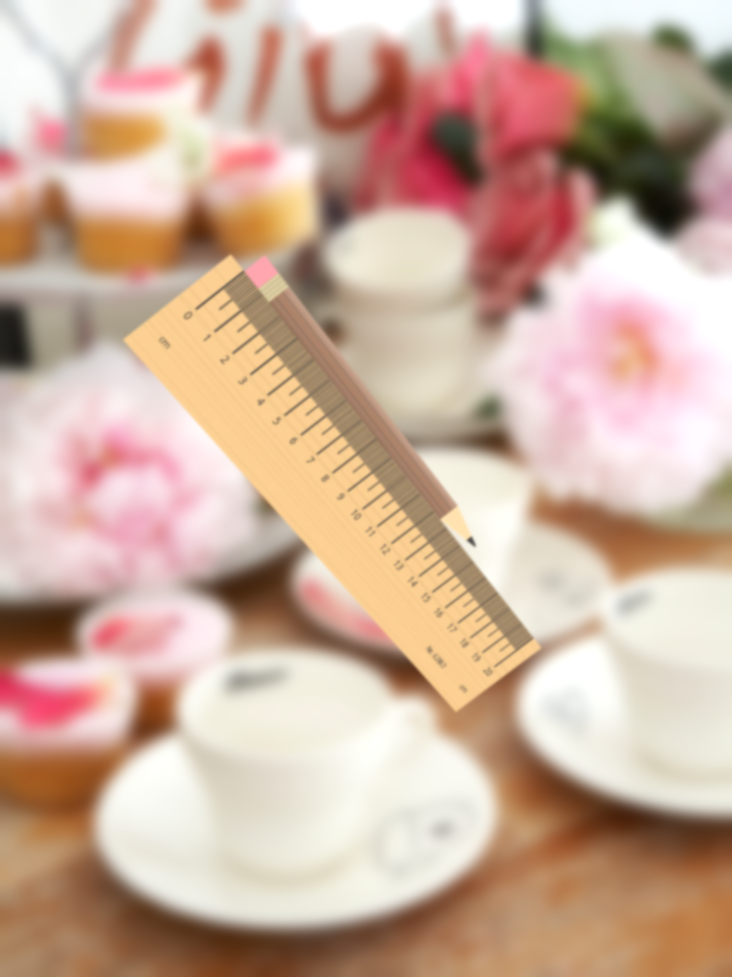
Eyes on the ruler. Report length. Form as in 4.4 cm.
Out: 14.5 cm
